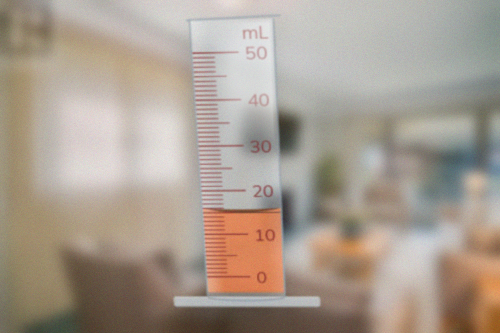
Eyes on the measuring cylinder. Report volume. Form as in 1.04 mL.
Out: 15 mL
